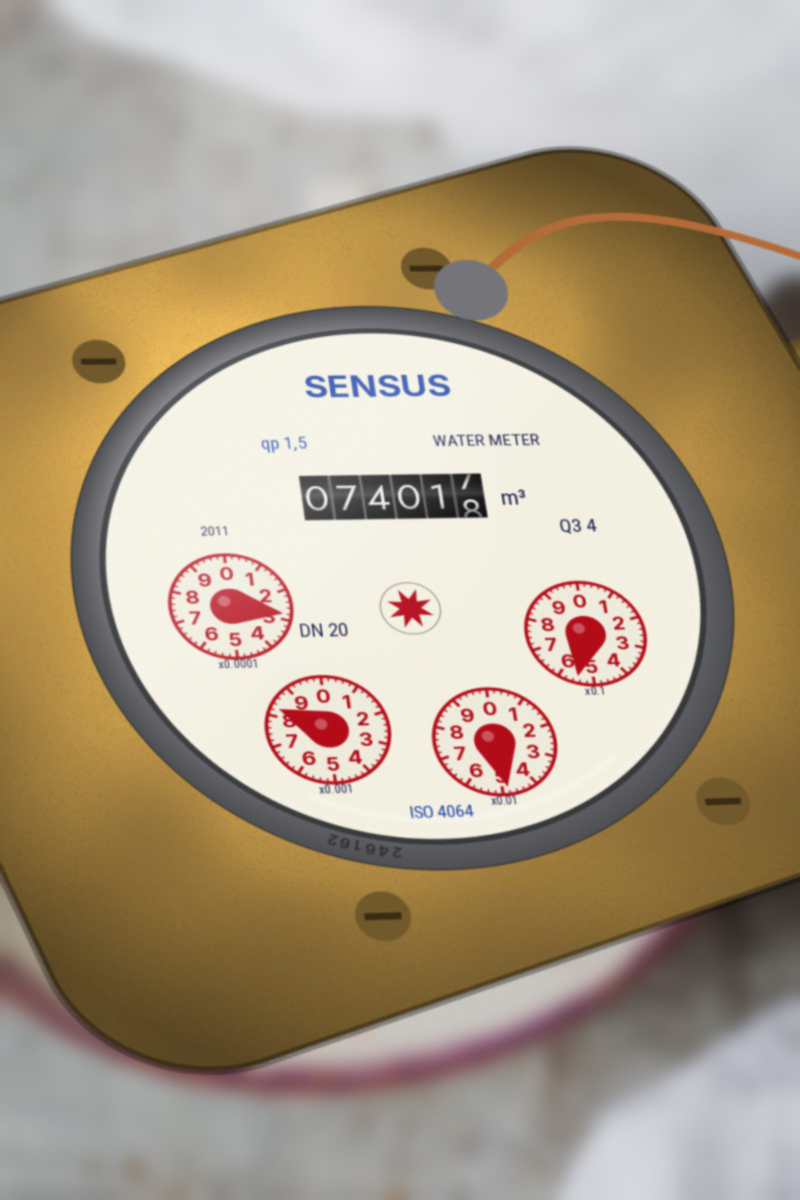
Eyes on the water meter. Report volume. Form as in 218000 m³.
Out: 74017.5482 m³
